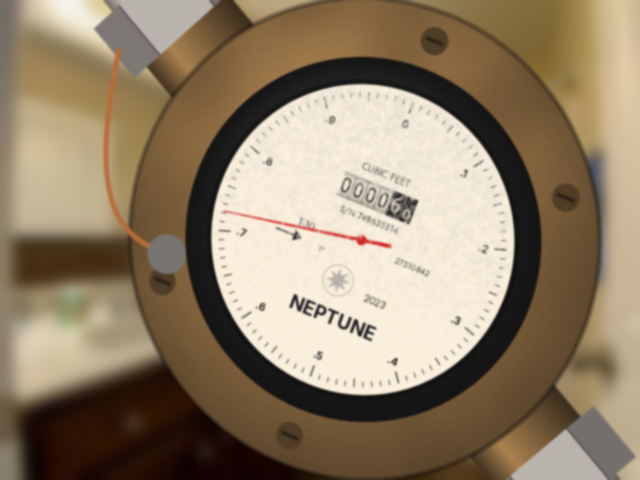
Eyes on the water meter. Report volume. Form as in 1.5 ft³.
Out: 68.72 ft³
